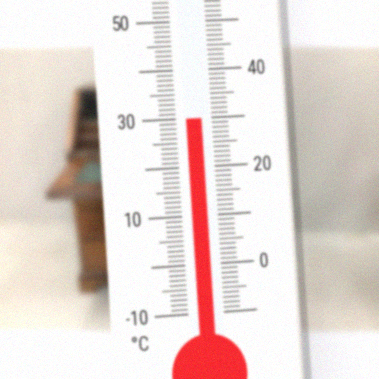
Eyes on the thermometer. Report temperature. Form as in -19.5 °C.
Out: 30 °C
